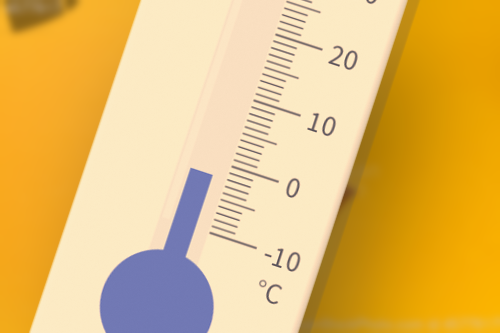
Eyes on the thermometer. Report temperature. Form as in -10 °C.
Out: -2 °C
